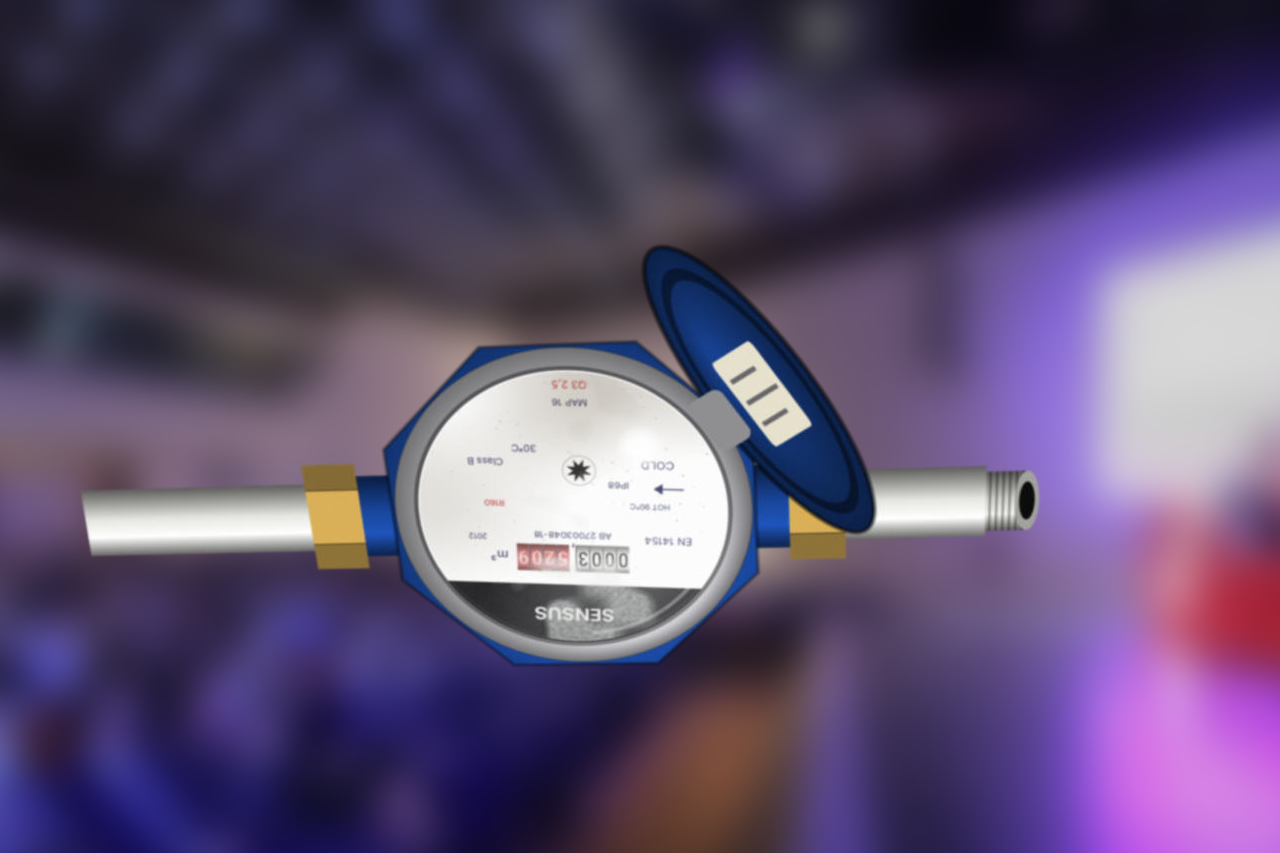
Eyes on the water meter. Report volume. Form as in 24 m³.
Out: 3.5209 m³
